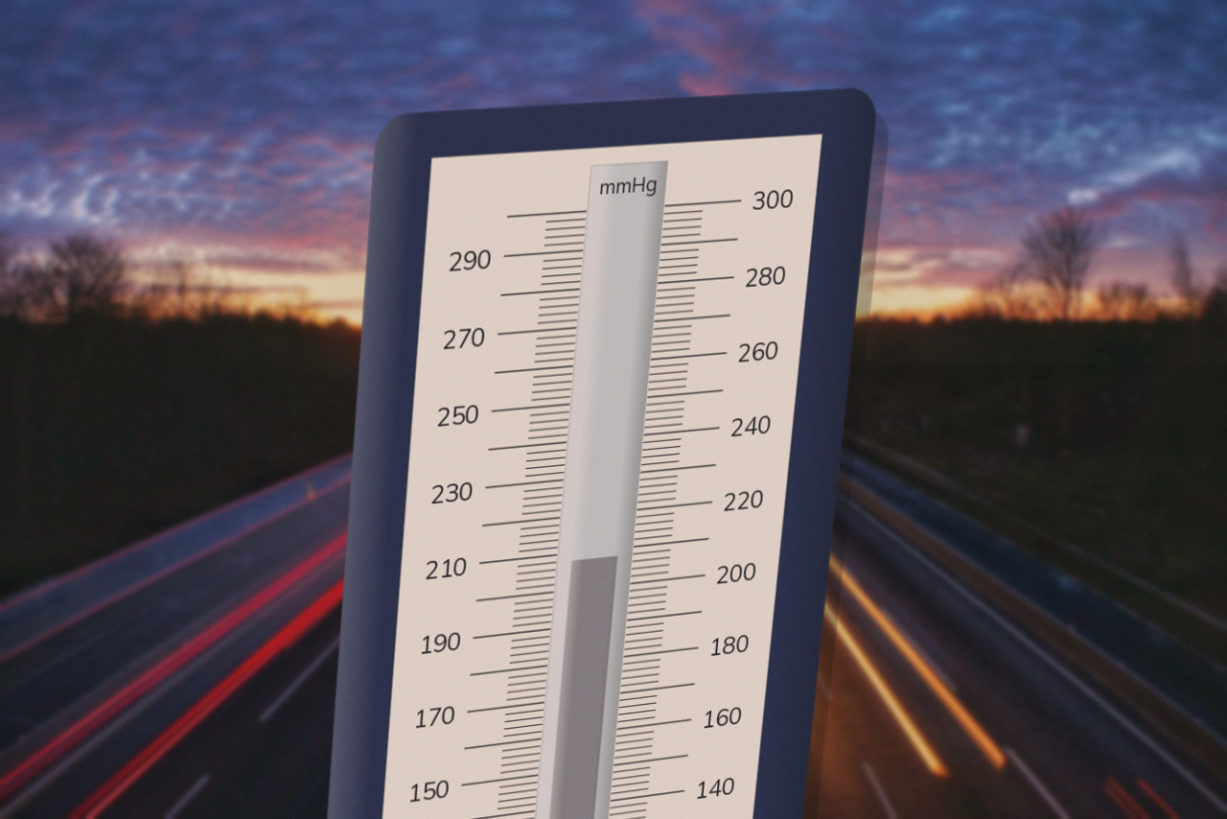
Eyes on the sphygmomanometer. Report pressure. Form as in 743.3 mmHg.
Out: 208 mmHg
